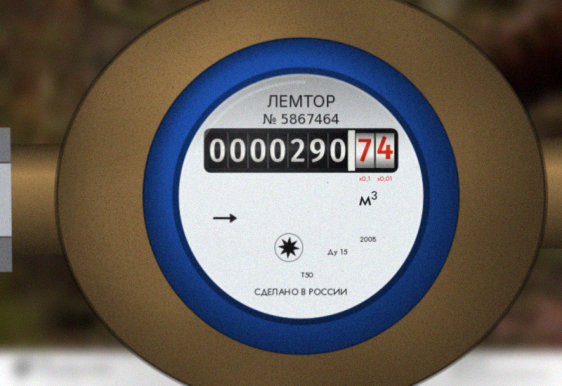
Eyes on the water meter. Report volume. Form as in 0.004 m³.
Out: 290.74 m³
